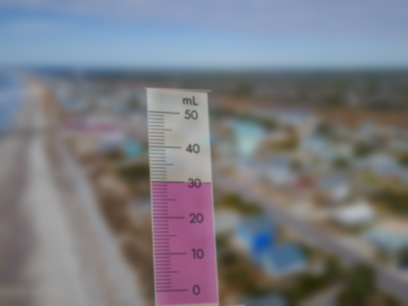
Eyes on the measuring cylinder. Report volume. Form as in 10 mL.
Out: 30 mL
